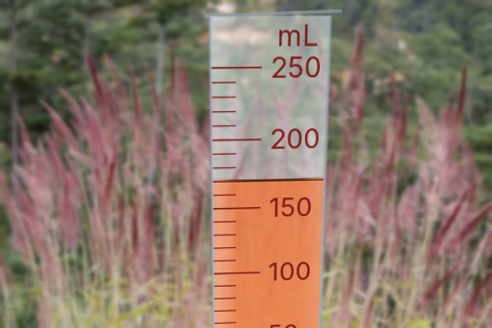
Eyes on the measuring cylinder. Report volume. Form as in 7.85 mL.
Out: 170 mL
